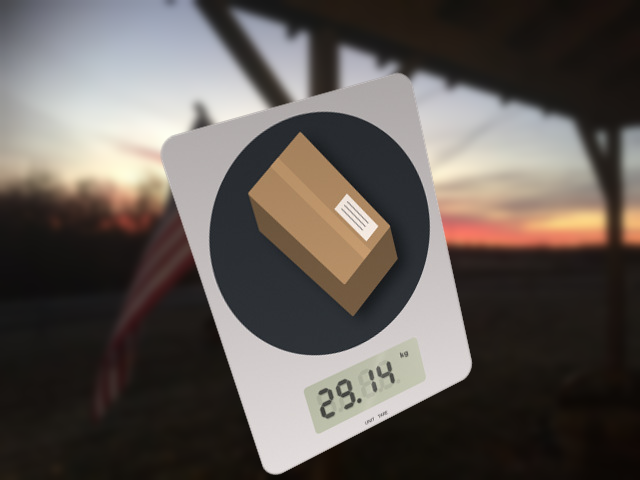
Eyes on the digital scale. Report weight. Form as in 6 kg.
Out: 29.14 kg
